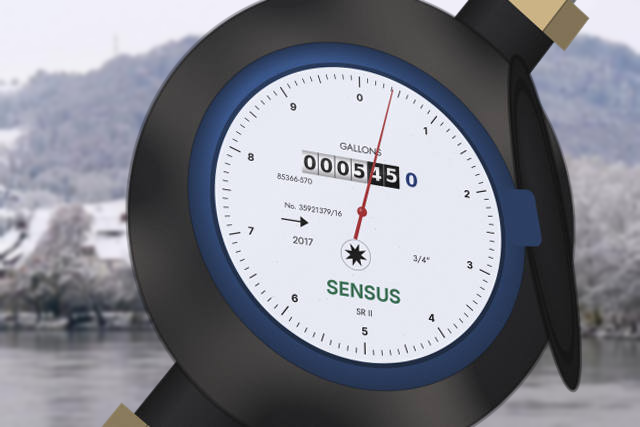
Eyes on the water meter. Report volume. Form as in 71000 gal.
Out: 5450.4 gal
